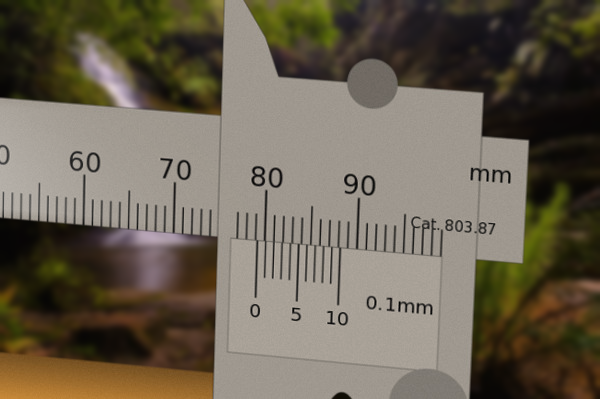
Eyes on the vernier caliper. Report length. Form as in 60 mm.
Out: 79.2 mm
